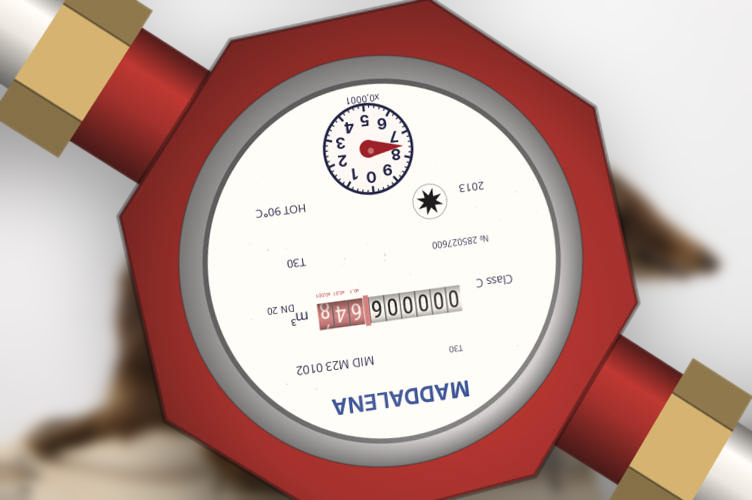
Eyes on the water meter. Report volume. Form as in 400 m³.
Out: 6.6477 m³
